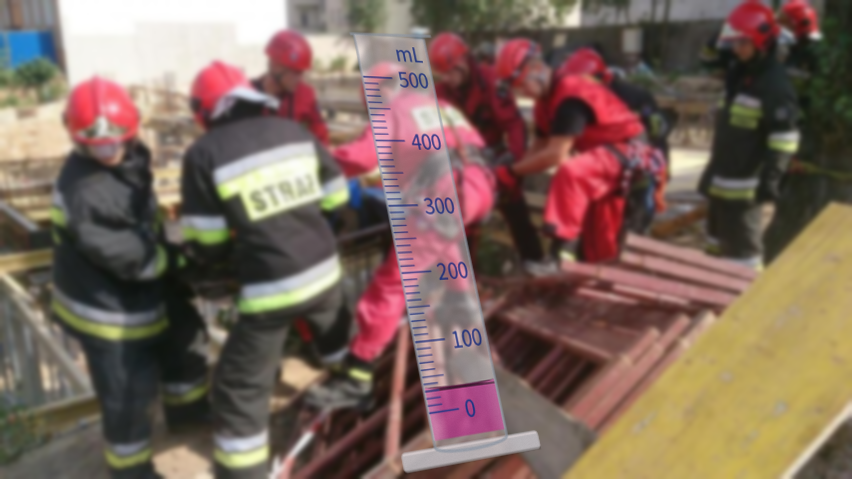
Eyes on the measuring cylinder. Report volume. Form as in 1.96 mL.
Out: 30 mL
